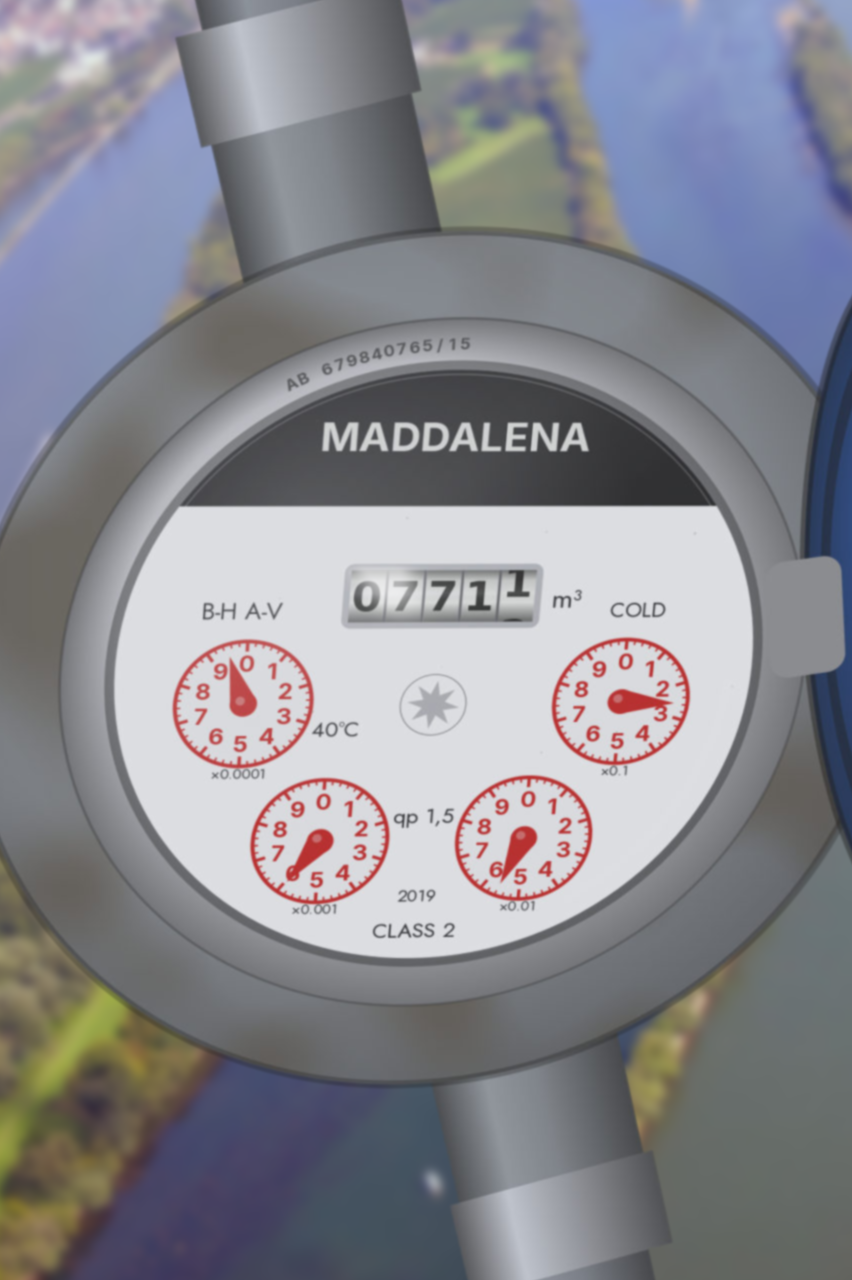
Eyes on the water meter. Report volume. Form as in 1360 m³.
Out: 7711.2559 m³
